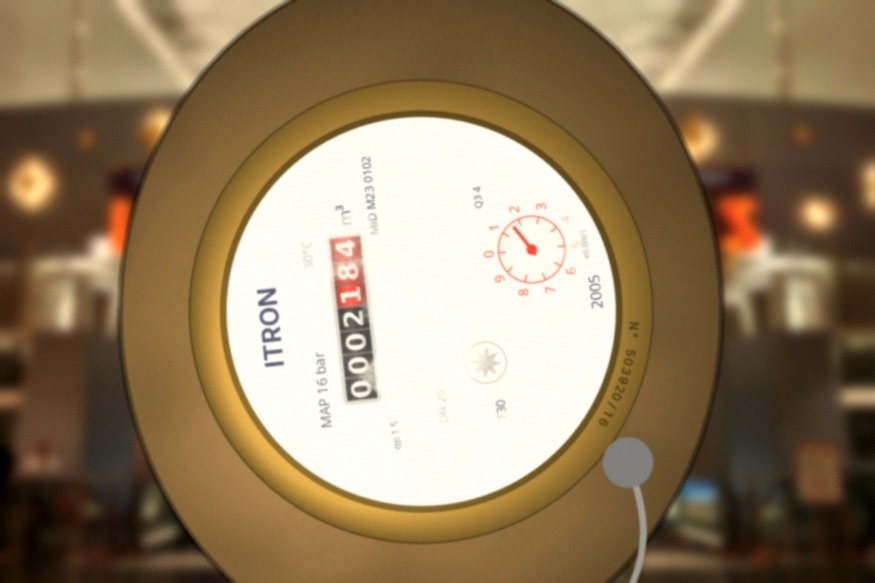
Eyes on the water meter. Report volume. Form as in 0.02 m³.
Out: 2.1841 m³
